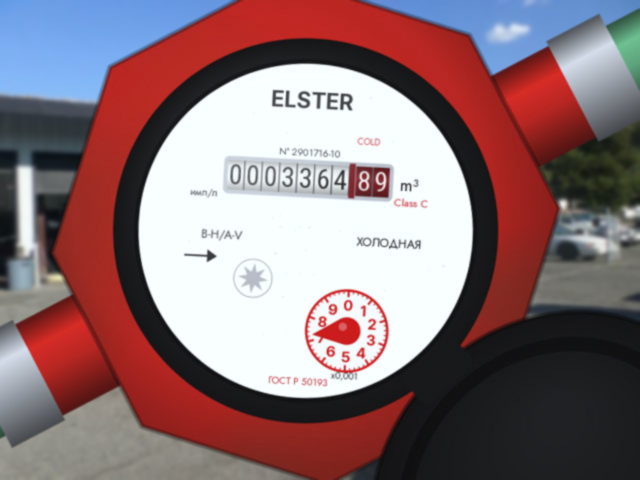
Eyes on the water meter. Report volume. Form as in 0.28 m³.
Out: 3364.897 m³
